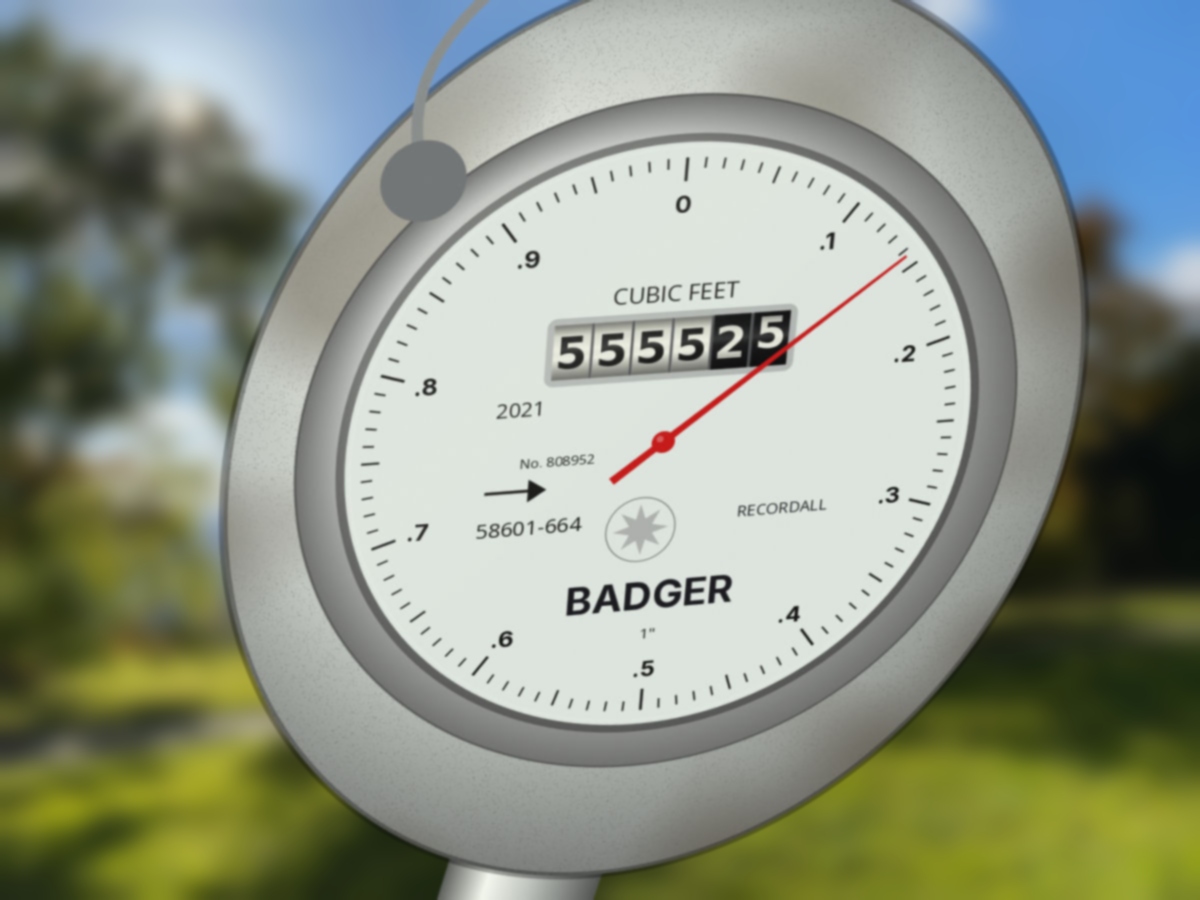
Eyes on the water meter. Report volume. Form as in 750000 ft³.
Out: 555525.14 ft³
